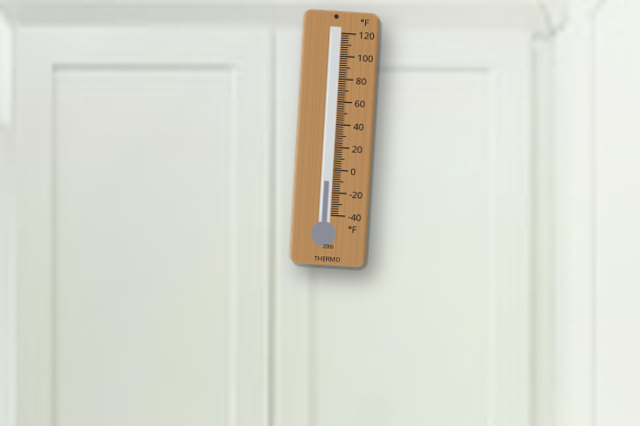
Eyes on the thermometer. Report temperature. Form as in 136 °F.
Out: -10 °F
